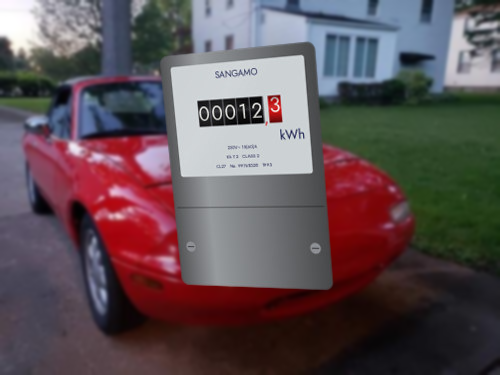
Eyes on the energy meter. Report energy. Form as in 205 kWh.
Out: 12.3 kWh
